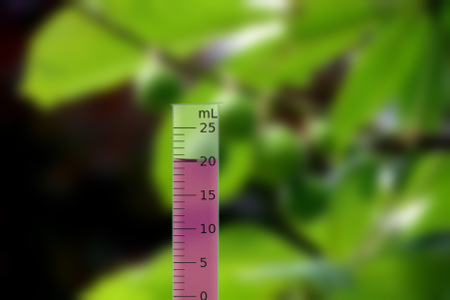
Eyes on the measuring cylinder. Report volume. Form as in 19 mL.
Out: 20 mL
